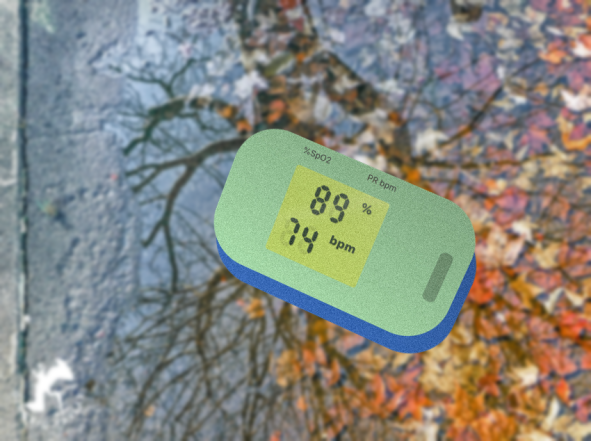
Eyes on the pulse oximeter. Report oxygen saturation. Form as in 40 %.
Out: 89 %
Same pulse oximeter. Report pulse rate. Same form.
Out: 74 bpm
